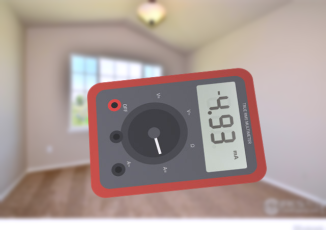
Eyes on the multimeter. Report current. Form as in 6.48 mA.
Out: -4.93 mA
